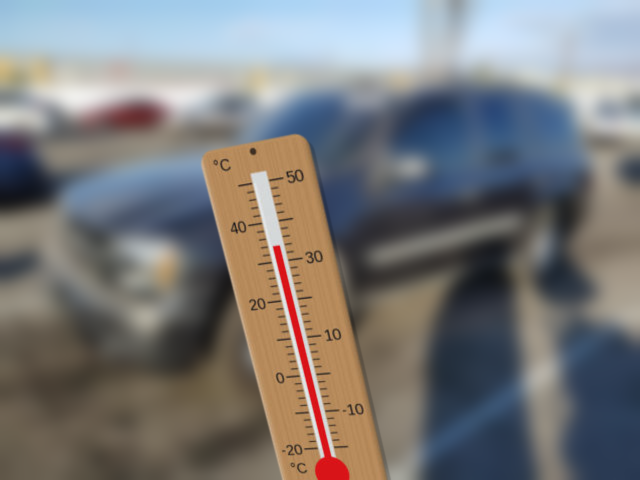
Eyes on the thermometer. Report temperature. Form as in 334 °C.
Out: 34 °C
